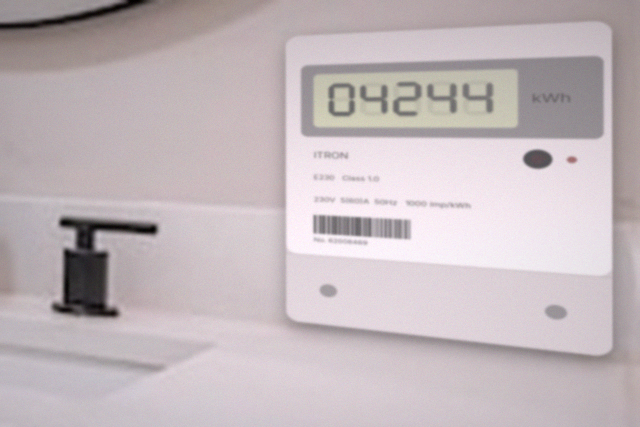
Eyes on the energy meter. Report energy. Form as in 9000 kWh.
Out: 4244 kWh
